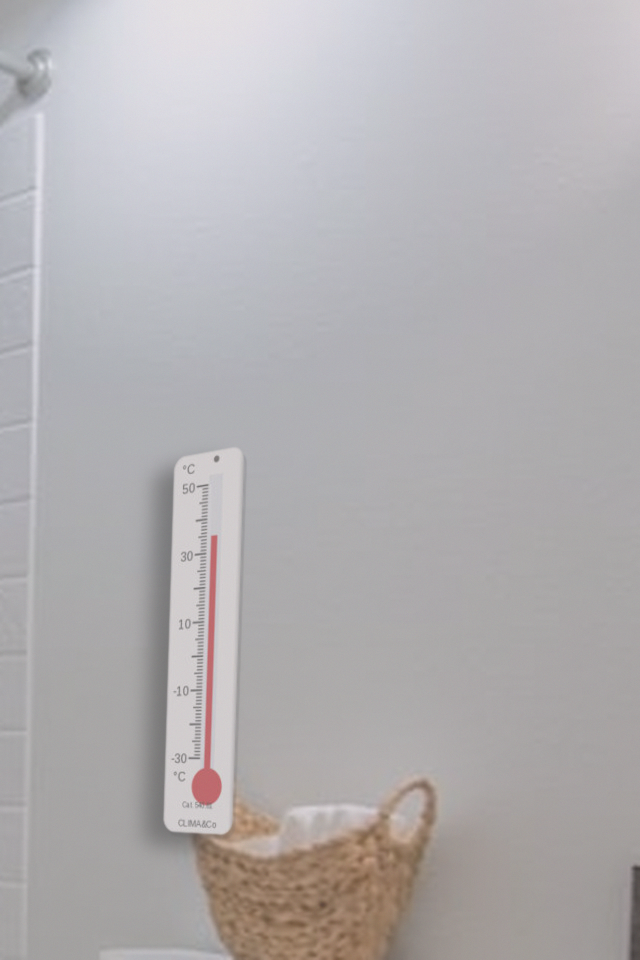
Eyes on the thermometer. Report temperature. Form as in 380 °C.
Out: 35 °C
